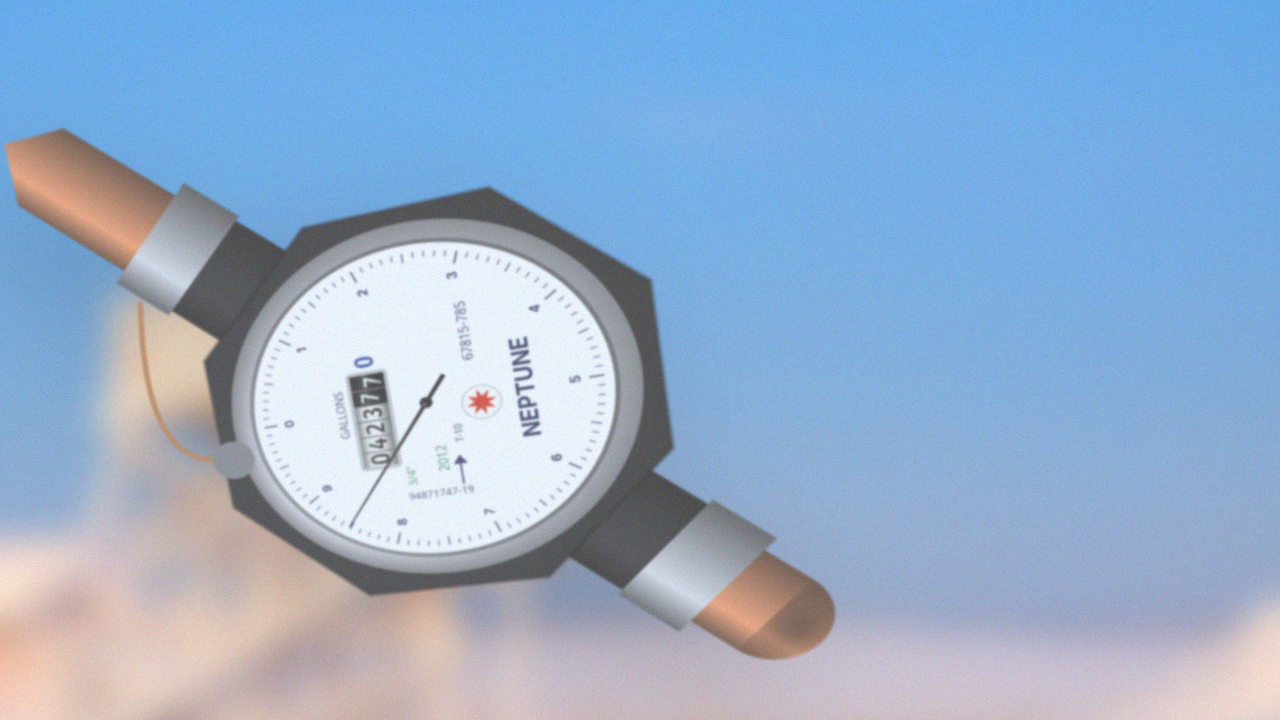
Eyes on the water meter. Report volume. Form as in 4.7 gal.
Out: 423768.5 gal
